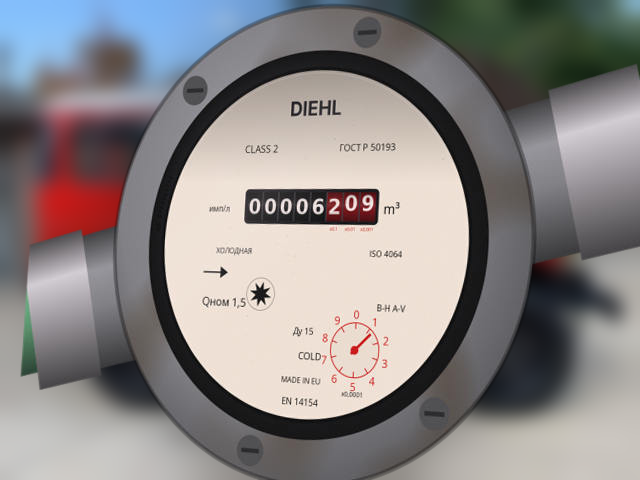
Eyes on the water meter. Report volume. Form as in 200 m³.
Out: 6.2091 m³
